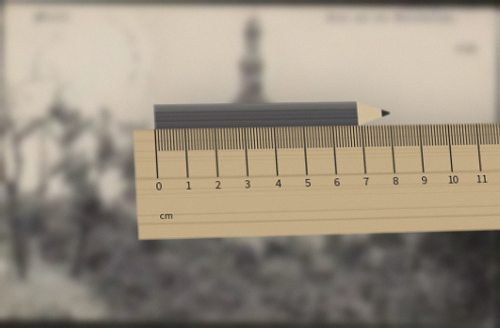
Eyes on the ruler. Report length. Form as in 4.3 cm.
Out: 8 cm
